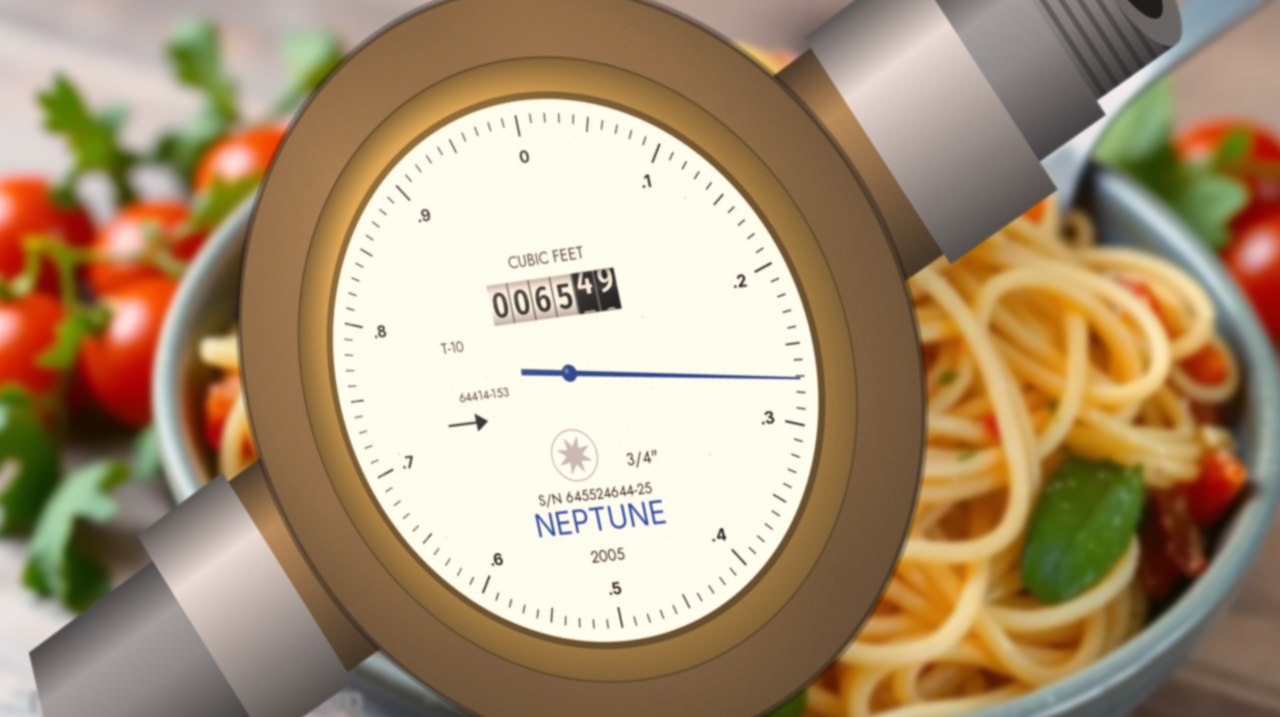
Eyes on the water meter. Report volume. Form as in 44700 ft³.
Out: 6549.27 ft³
